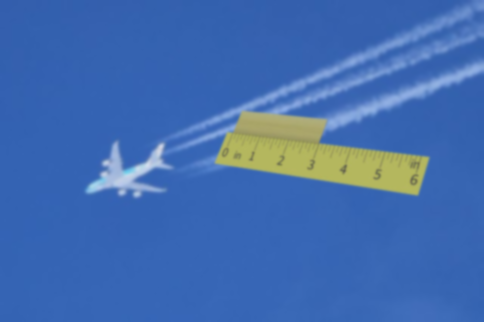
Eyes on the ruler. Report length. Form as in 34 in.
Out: 3 in
